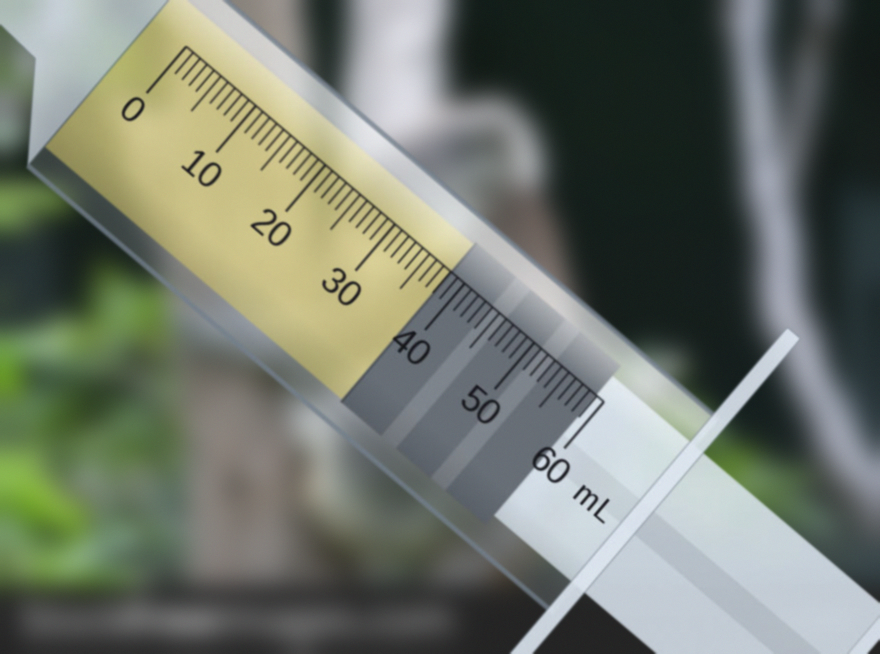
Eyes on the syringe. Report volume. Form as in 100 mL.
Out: 38 mL
